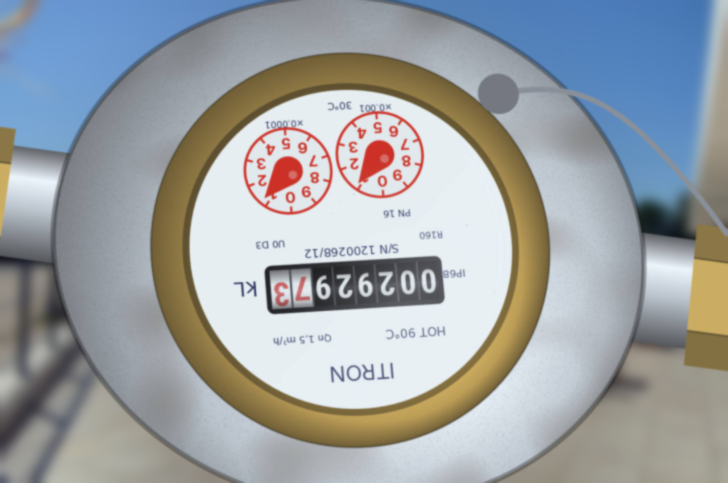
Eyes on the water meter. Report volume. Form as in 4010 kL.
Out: 2929.7311 kL
